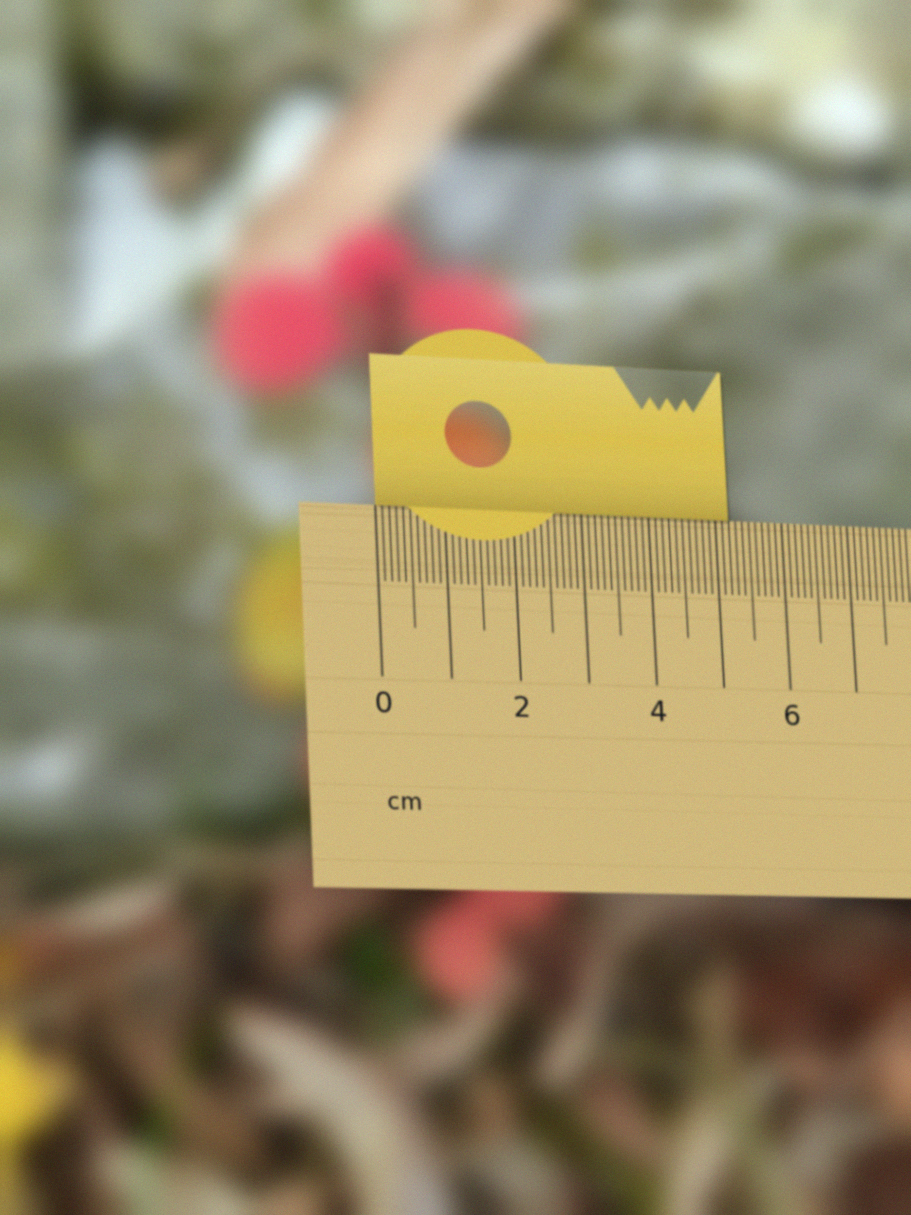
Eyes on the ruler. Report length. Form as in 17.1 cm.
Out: 5.2 cm
